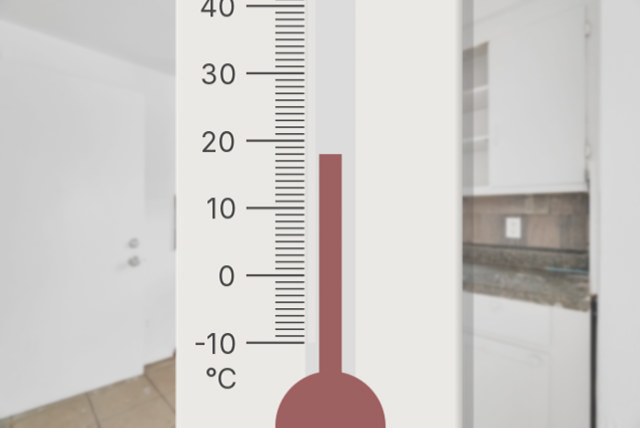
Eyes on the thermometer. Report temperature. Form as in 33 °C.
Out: 18 °C
